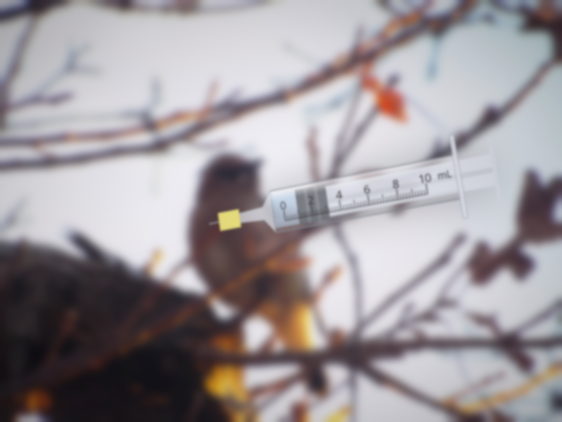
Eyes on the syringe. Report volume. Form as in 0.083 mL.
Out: 1 mL
